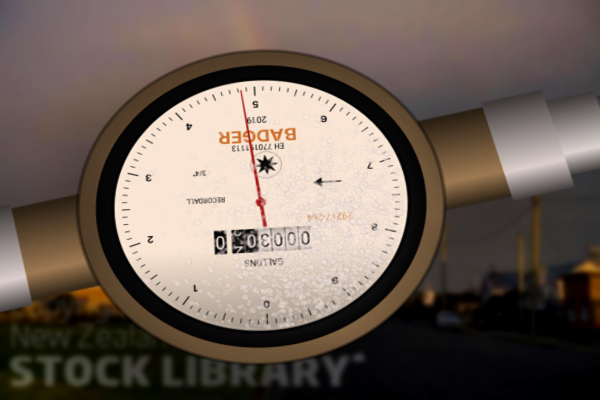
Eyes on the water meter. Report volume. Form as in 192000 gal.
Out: 3024.8 gal
